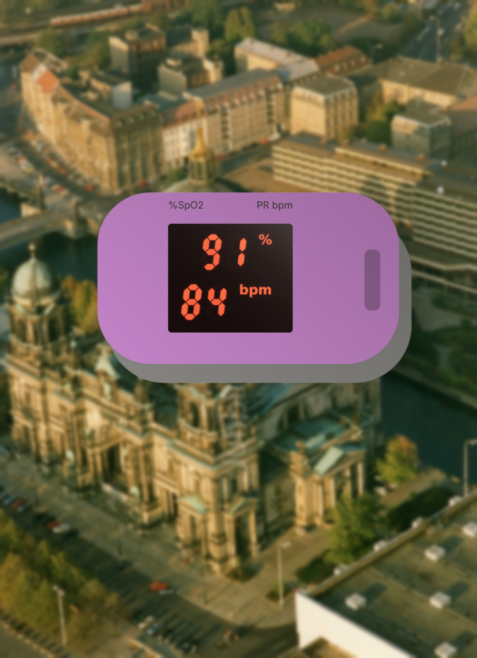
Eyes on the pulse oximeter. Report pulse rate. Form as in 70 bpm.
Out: 84 bpm
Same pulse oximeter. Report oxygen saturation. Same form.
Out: 91 %
